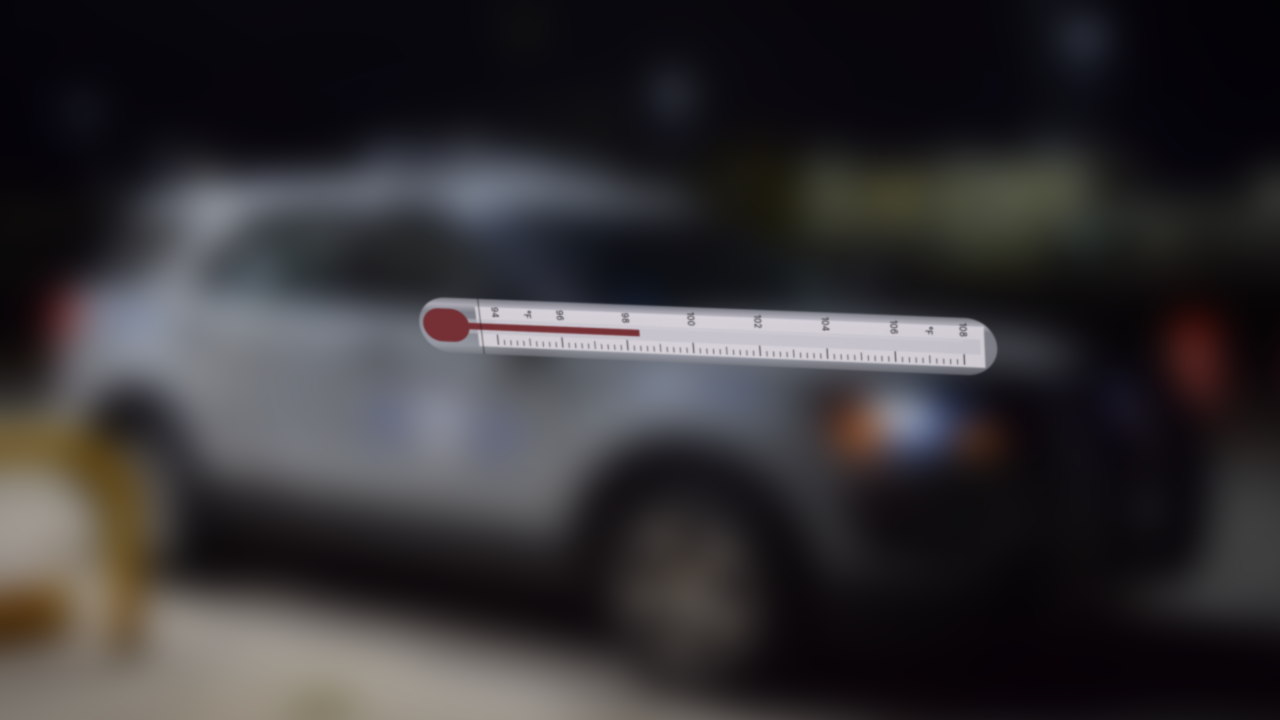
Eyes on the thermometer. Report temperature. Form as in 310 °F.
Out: 98.4 °F
